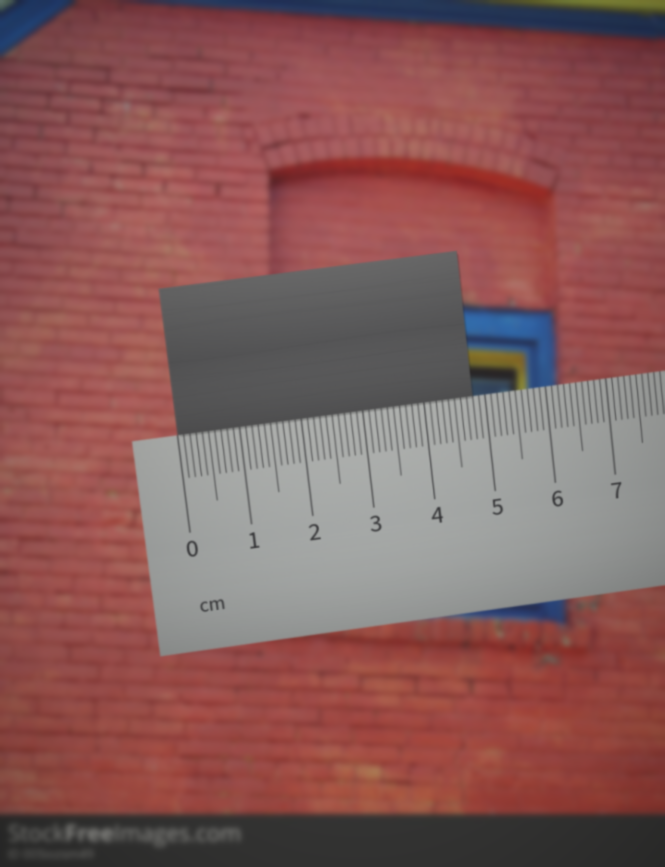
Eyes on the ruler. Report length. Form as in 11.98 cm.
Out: 4.8 cm
